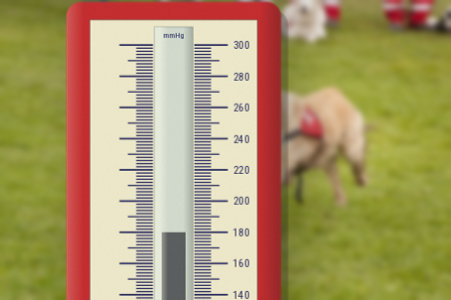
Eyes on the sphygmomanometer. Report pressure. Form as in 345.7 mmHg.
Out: 180 mmHg
